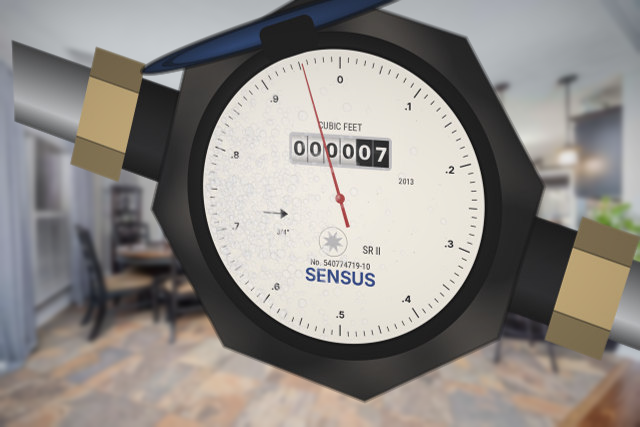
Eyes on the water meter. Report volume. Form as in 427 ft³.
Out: 6.95 ft³
